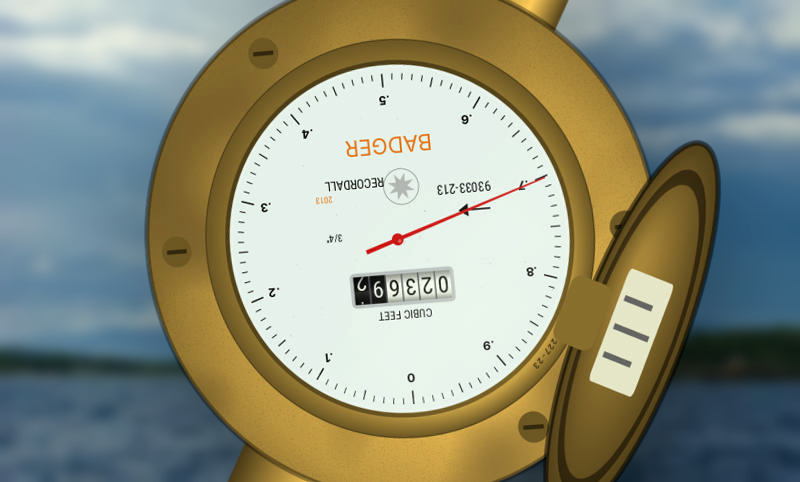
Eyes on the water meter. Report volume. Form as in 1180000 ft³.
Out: 23691.70 ft³
